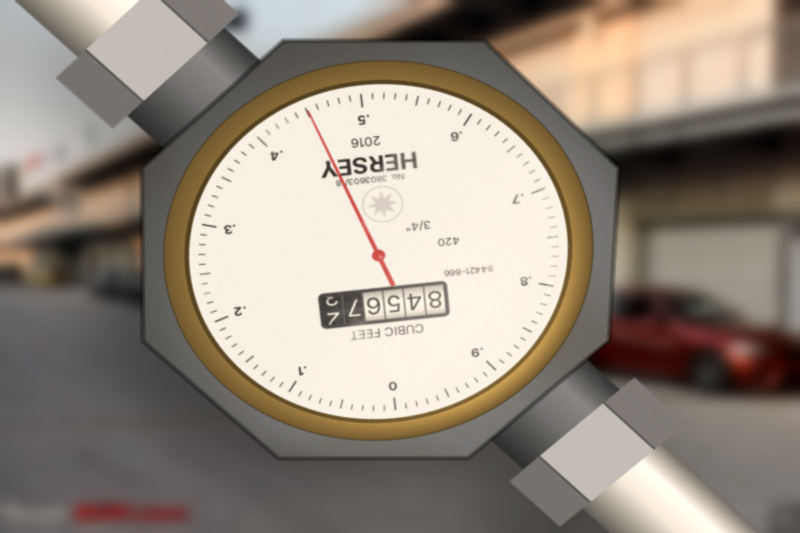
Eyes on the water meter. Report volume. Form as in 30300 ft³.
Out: 845672.45 ft³
